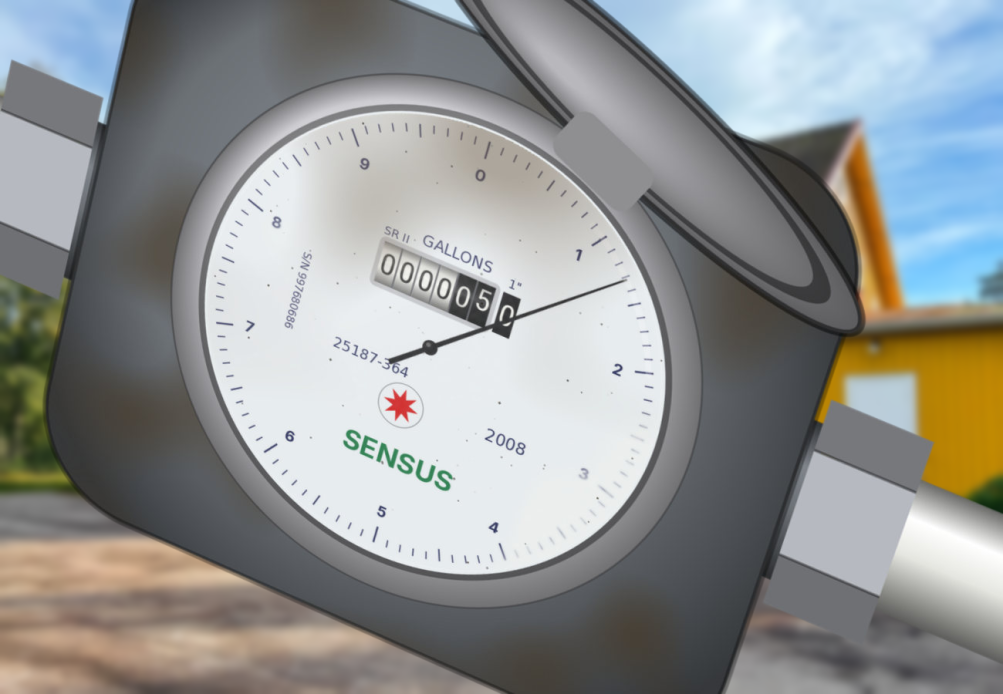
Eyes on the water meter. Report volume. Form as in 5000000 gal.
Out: 51.3 gal
